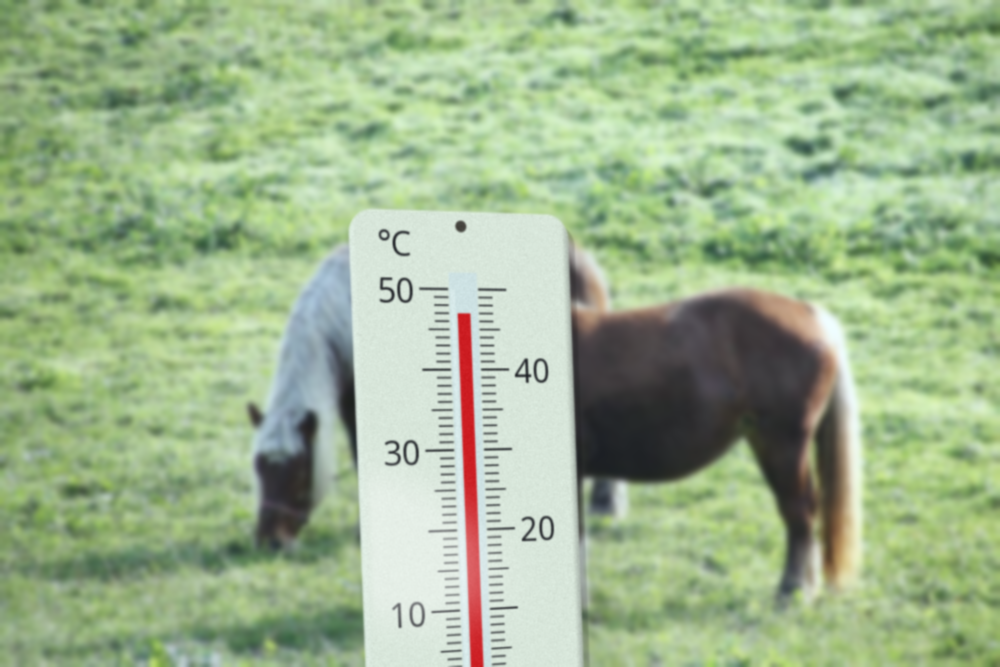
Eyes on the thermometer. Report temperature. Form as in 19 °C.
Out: 47 °C
